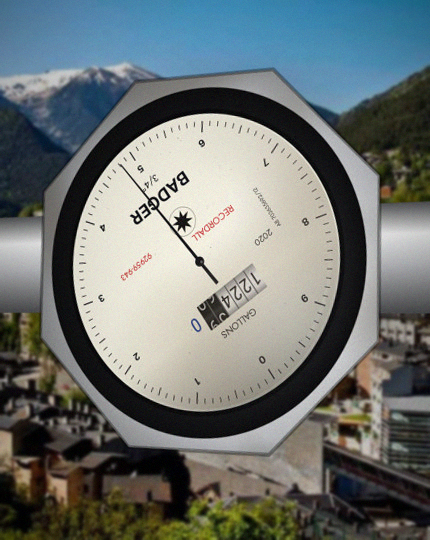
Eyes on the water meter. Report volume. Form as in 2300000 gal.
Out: 1224594.8 gal
